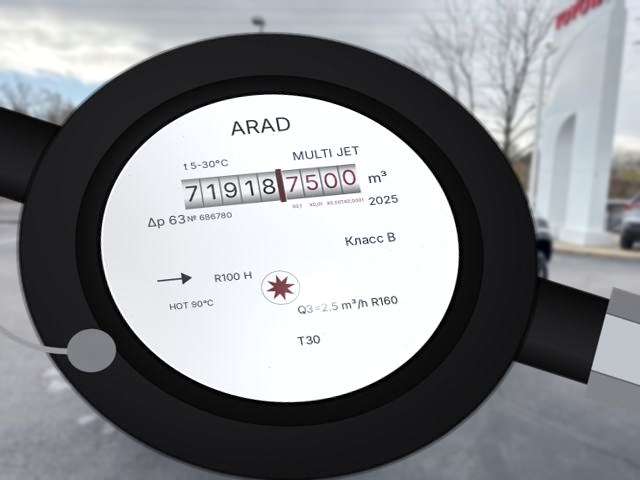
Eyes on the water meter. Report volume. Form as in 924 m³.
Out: 71918.7500 m³
